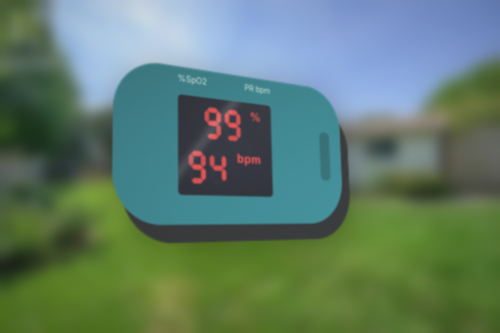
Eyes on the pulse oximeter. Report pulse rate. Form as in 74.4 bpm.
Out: 94 bpm
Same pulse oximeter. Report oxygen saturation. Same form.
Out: 99 %
